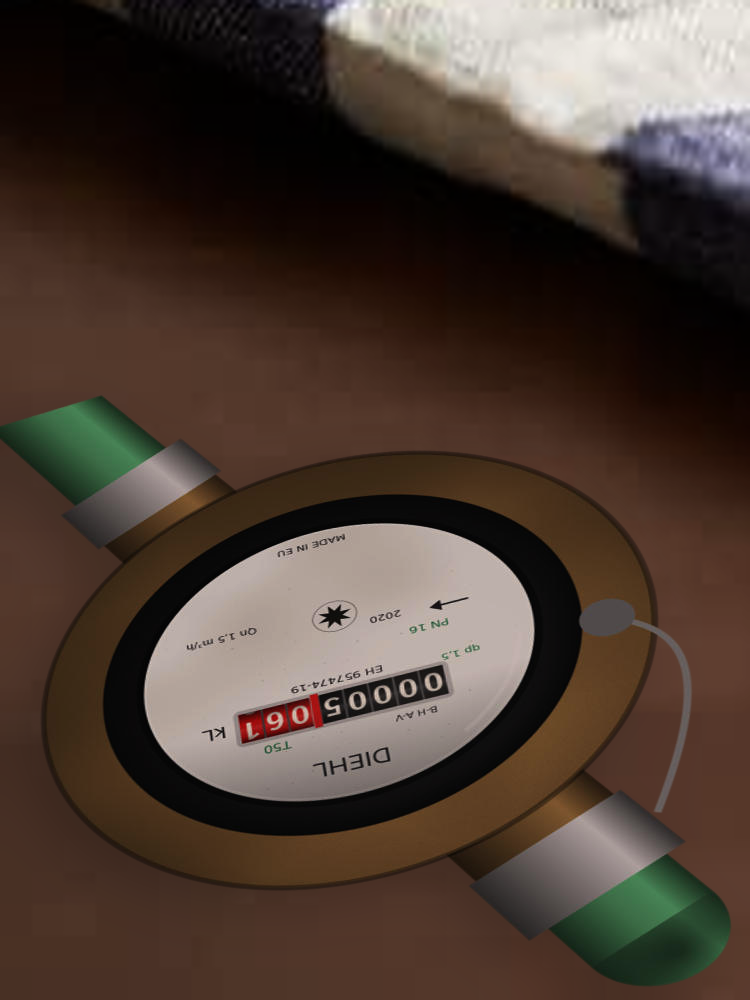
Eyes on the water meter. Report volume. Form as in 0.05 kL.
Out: 5.061 kL
